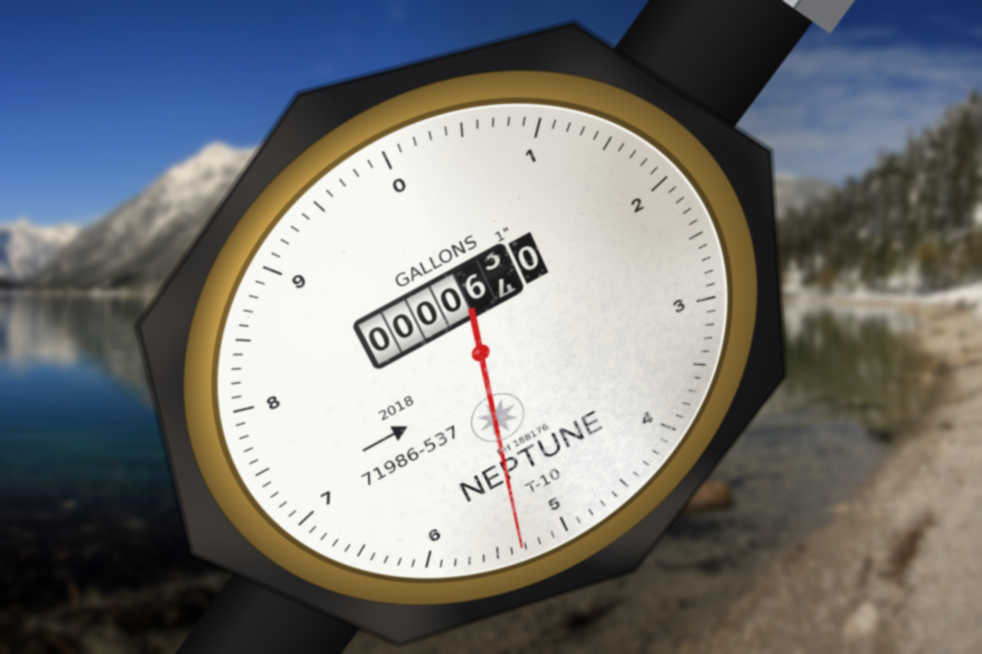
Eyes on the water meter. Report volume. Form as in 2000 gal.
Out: 635.3 gal
